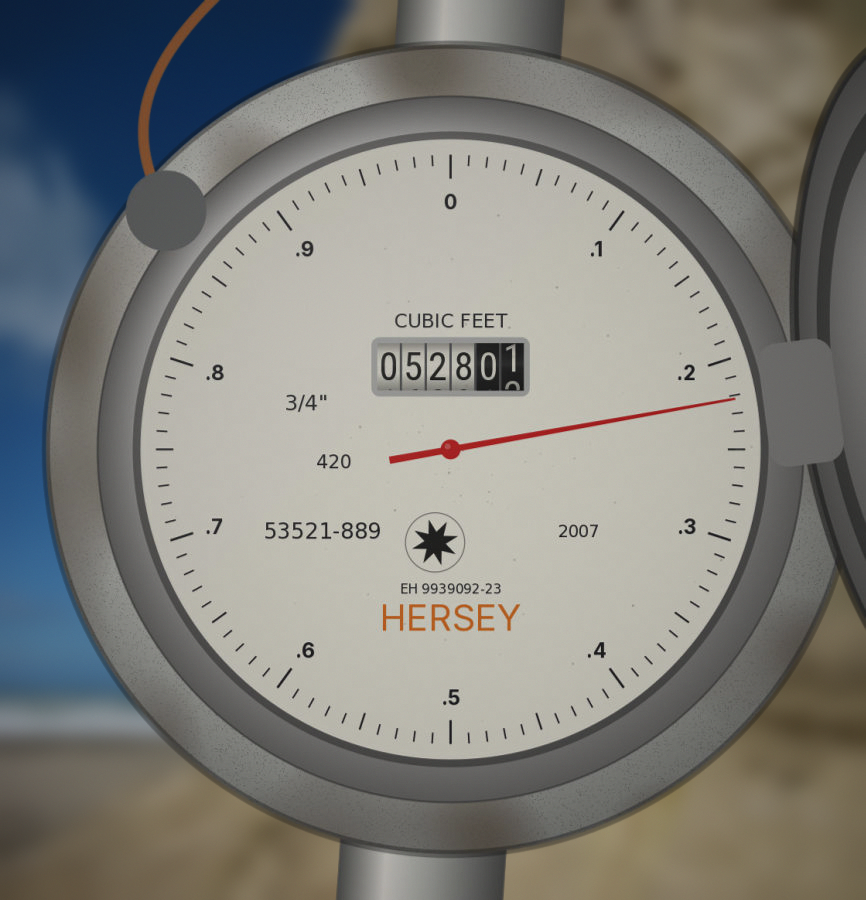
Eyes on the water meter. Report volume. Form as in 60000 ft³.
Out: 52801.22 ft³
